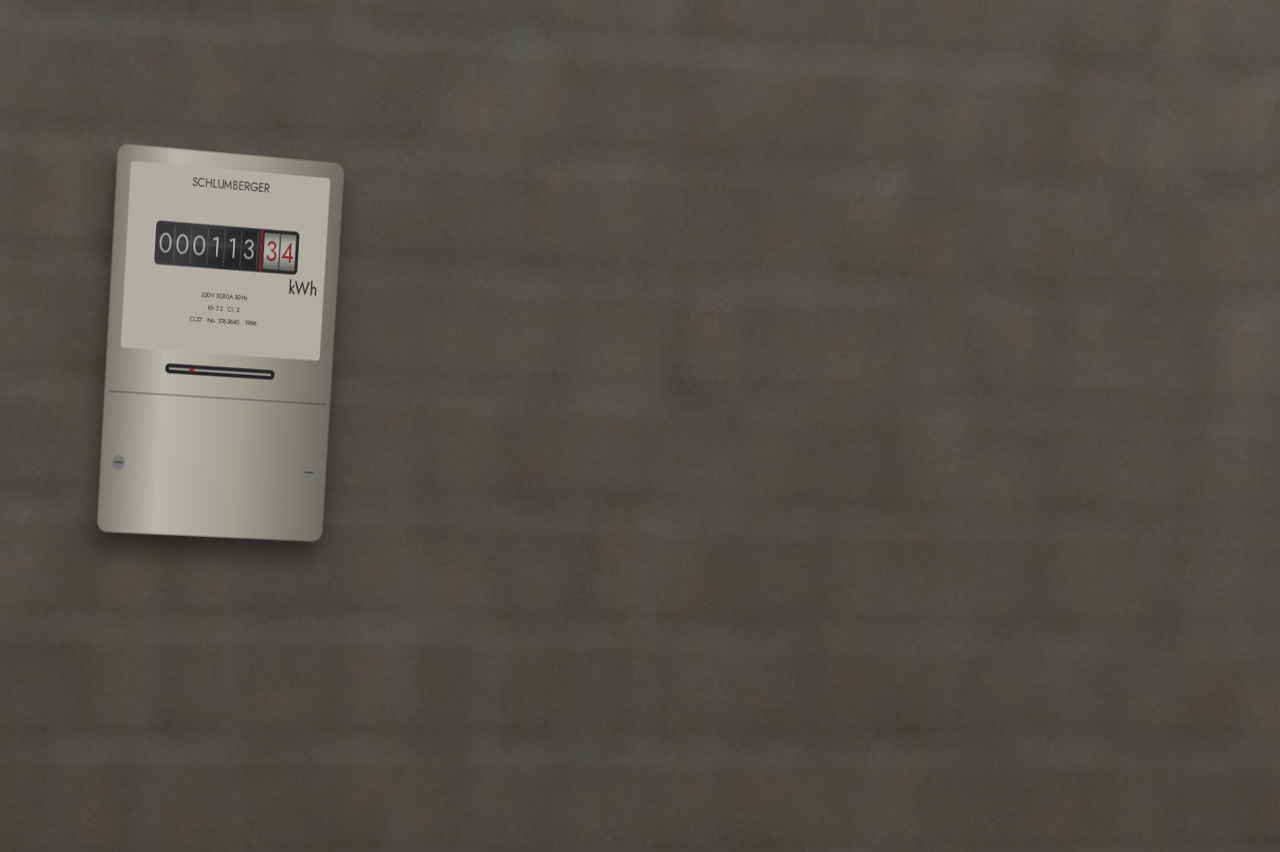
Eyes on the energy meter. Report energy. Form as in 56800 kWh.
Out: 113.34 kWh
